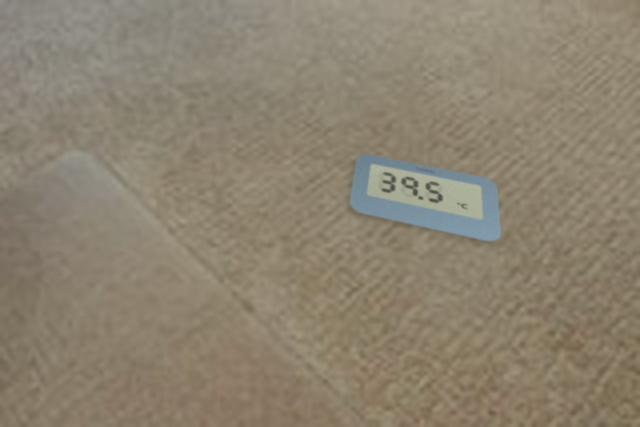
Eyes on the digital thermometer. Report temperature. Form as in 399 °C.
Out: 39.5 °C
